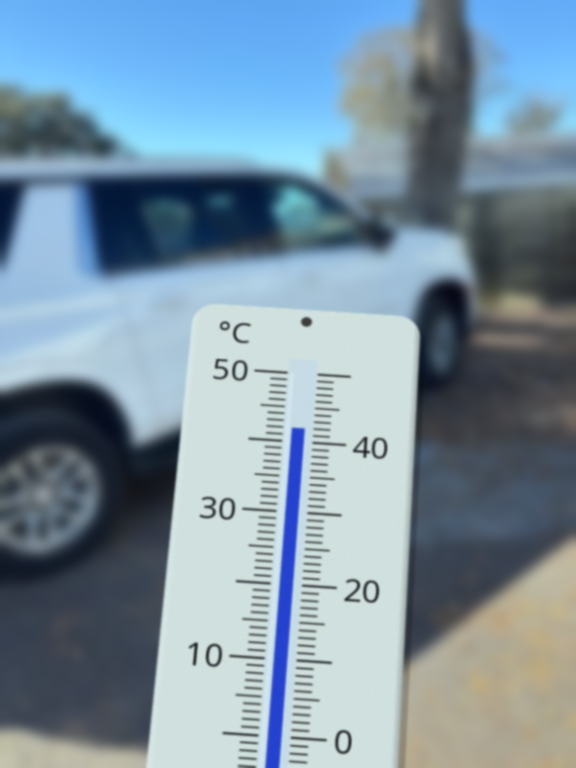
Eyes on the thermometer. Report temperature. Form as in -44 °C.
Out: 42 °C
